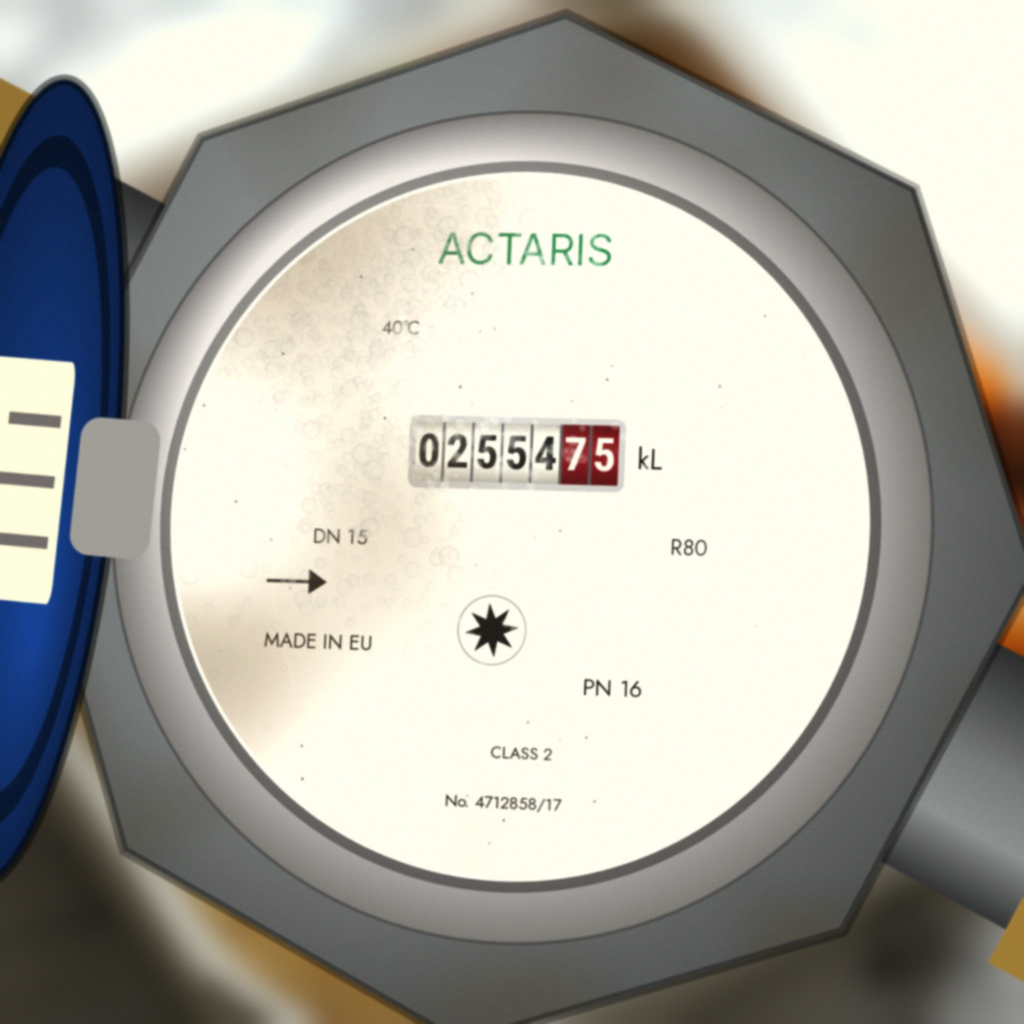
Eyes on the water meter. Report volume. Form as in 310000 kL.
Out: 2554.75 kL
